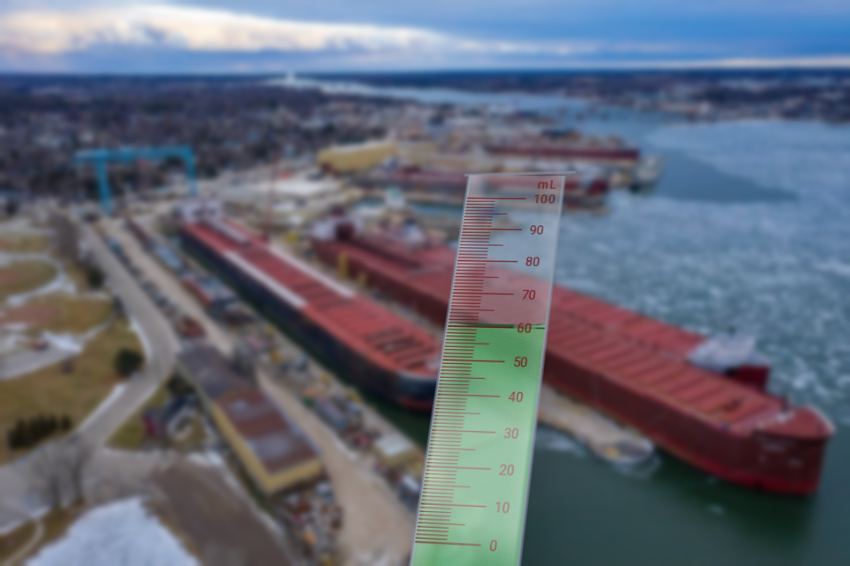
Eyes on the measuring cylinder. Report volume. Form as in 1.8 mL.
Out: 60 mL
